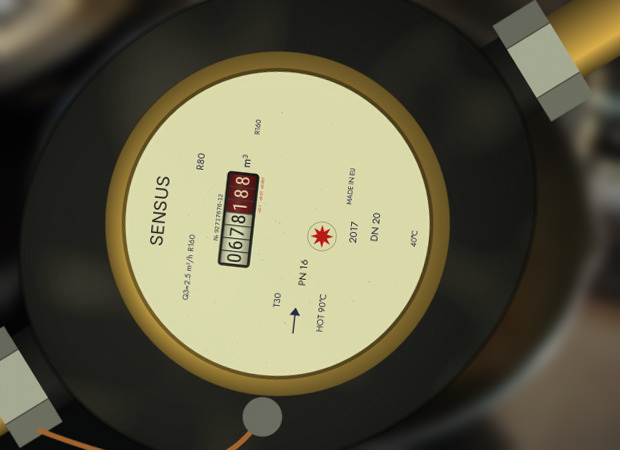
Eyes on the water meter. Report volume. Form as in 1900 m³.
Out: 678.188 m³
